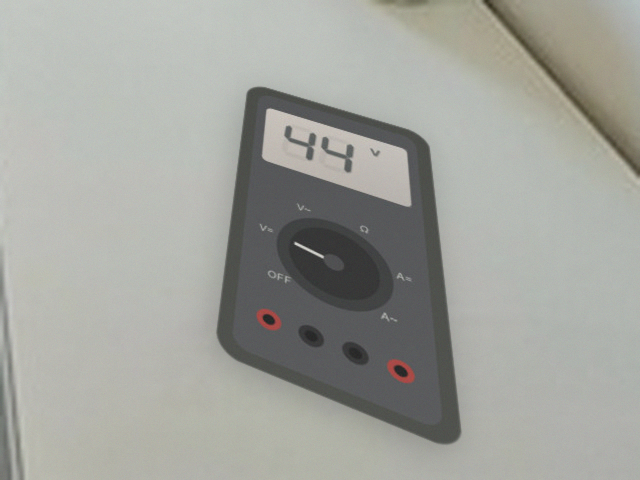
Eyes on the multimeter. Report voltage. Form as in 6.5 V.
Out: 44 V
